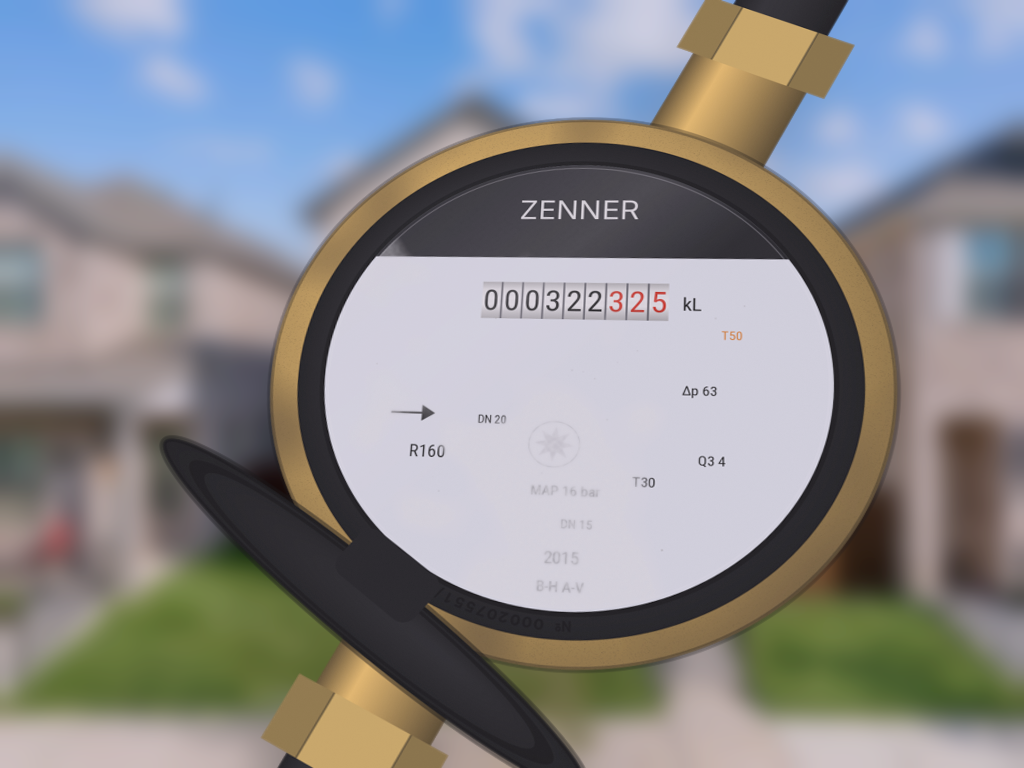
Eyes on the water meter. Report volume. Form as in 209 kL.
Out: 322.325 kL
